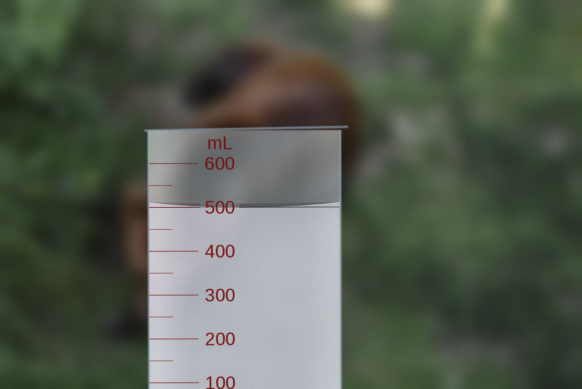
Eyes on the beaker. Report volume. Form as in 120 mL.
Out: 500 mL
